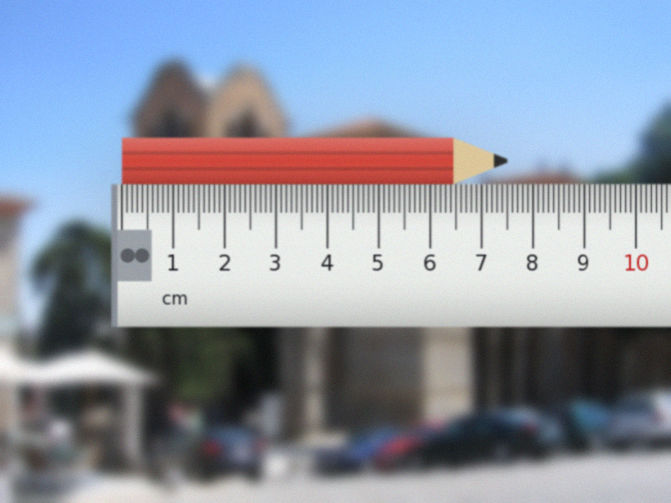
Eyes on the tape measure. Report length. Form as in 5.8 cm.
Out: 7.5 cm
